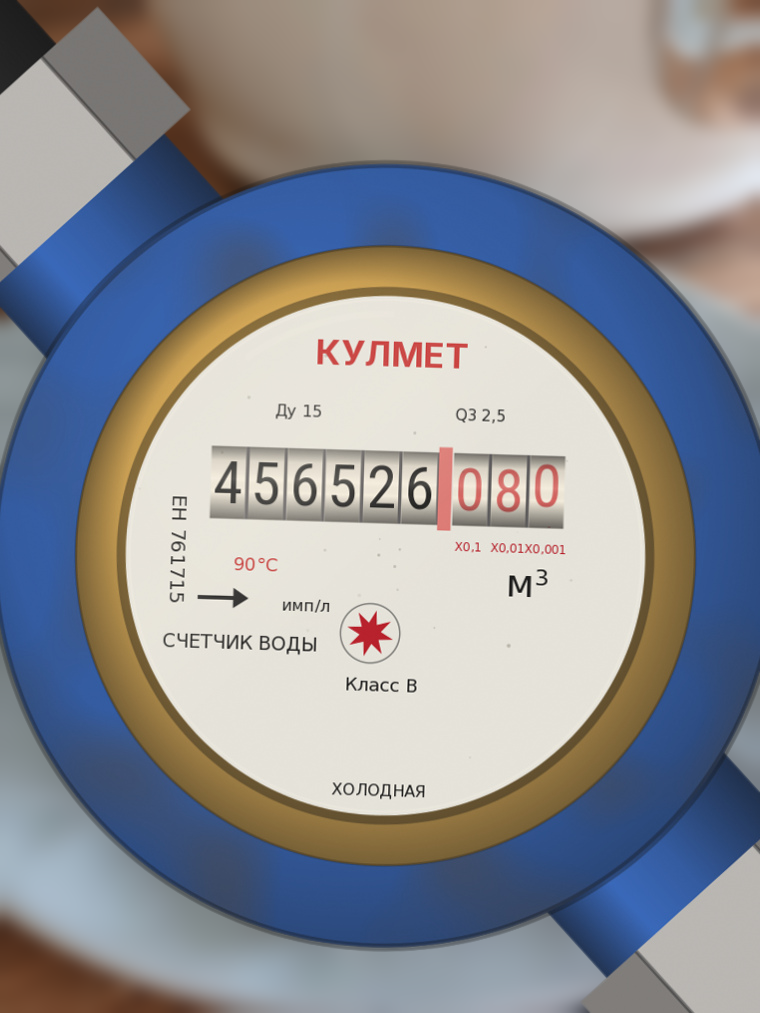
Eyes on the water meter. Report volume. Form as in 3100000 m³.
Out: 456526.080 m³
